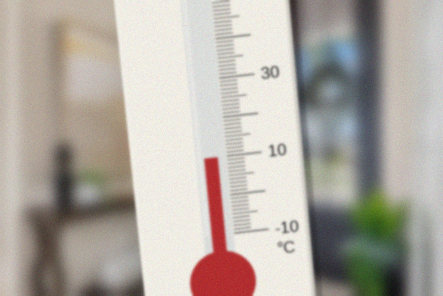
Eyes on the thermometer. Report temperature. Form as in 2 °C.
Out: 10 °C
